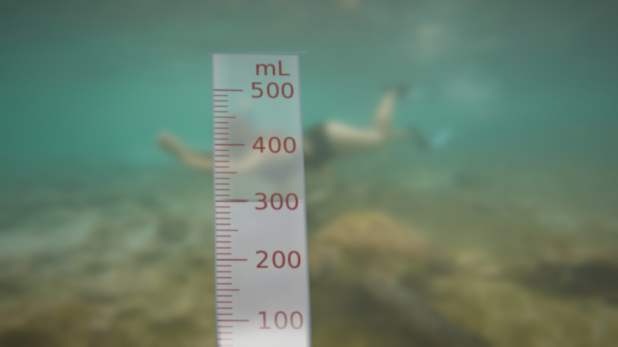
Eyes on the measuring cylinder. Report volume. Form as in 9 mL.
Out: 300 mL
